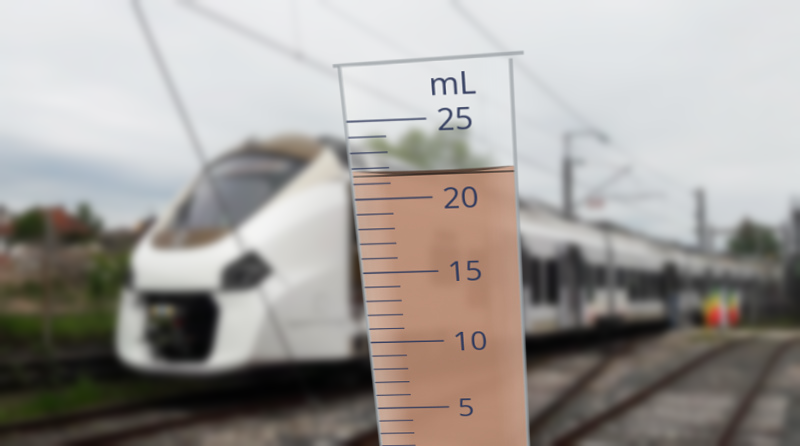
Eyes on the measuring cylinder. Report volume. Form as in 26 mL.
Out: 21.5 mL
